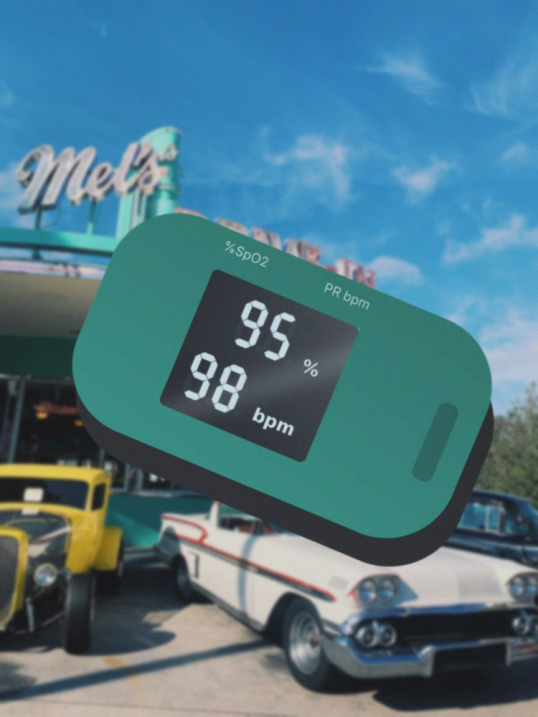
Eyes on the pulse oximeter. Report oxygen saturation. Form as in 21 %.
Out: 95 %
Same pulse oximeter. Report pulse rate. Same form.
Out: 98 bpm
